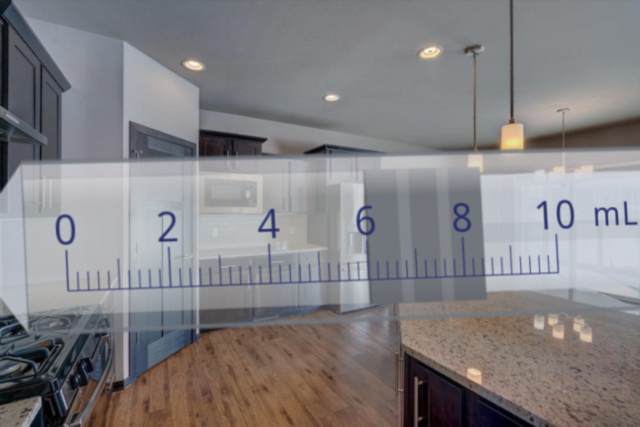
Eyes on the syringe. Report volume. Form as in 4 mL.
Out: 6 mL
